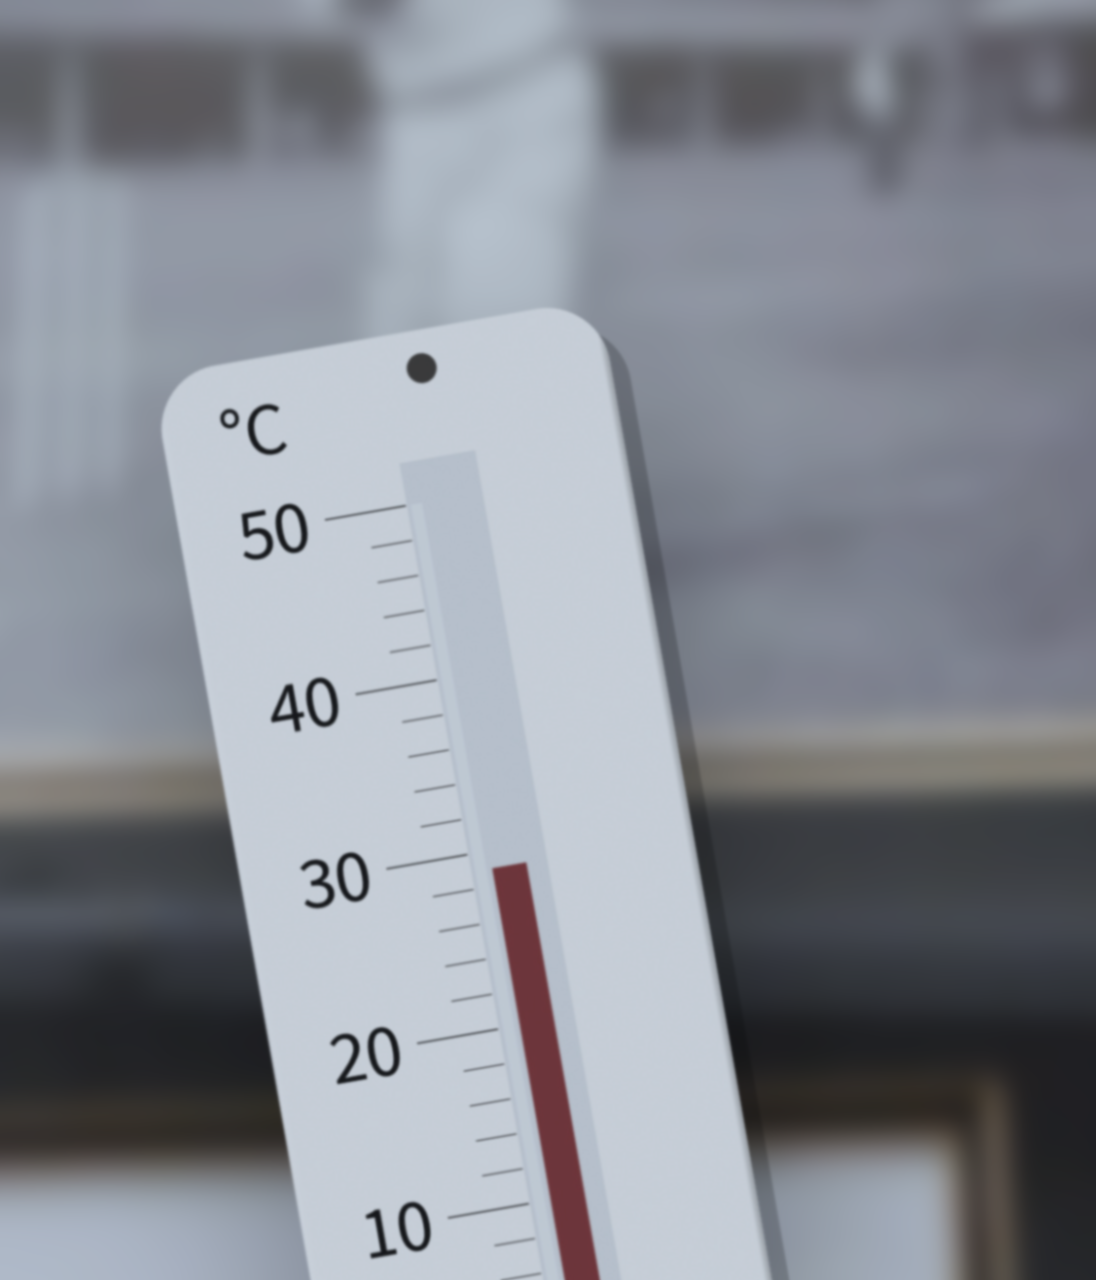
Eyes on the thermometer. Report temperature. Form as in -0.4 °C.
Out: 29 °C
